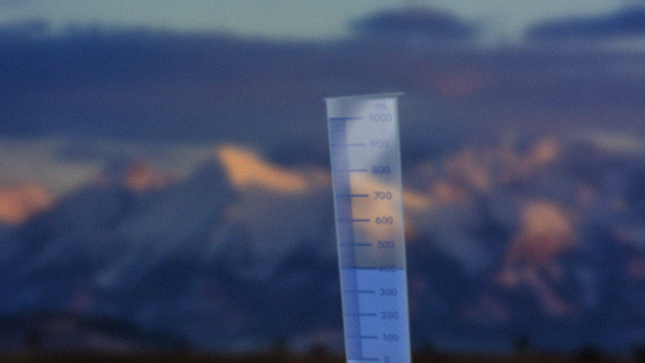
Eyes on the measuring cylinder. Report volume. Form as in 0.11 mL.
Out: 400 mL
